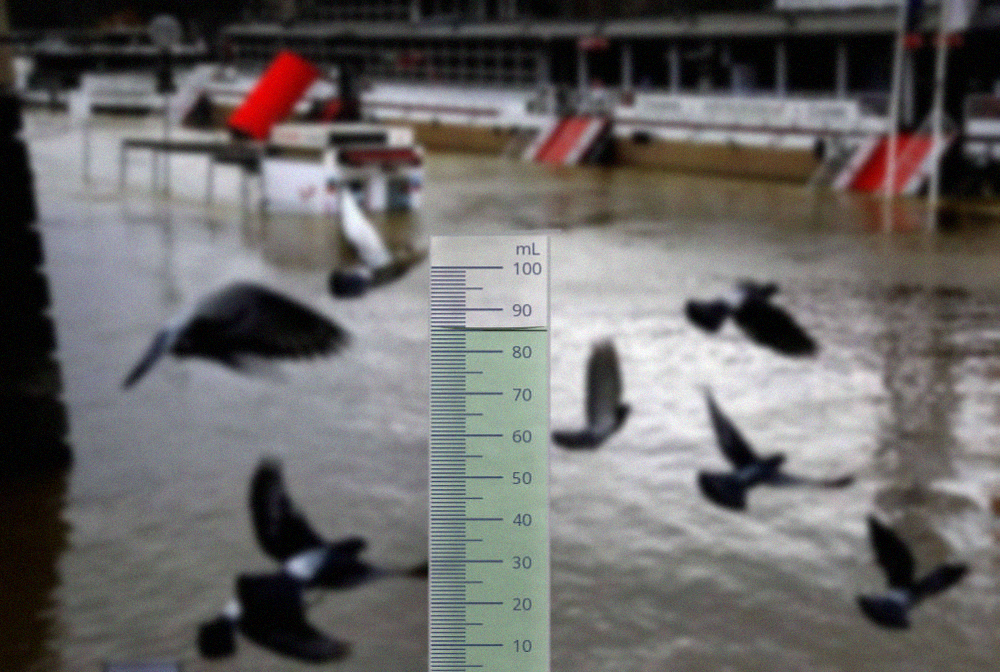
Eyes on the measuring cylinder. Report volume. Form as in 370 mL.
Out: 85 mL
